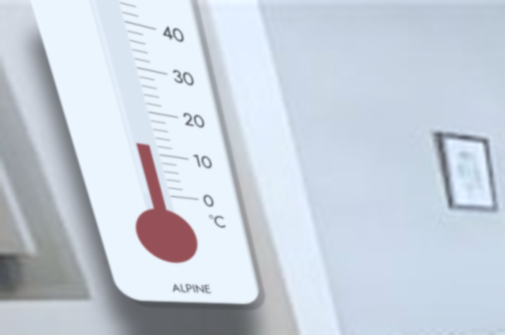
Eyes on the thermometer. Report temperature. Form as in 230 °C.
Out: 12 °C
